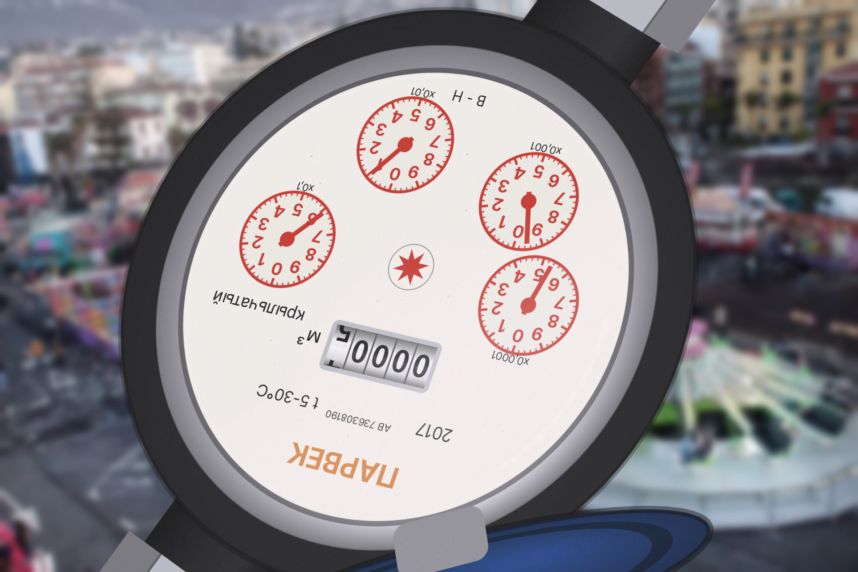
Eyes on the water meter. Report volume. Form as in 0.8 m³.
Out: 4.6095 m³
